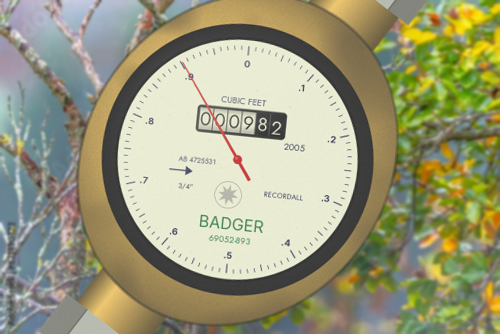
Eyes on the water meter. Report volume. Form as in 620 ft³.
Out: 981.90 ft³
